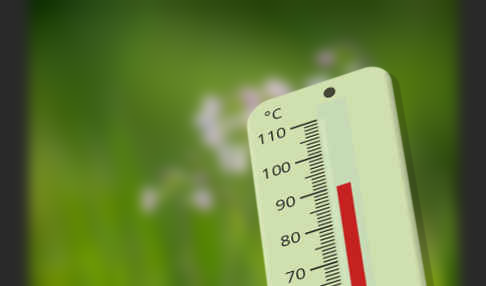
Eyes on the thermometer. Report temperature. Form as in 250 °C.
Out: 90 °C
